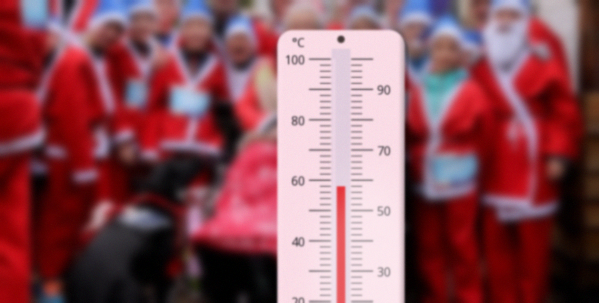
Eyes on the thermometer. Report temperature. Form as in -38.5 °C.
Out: 58 °C
